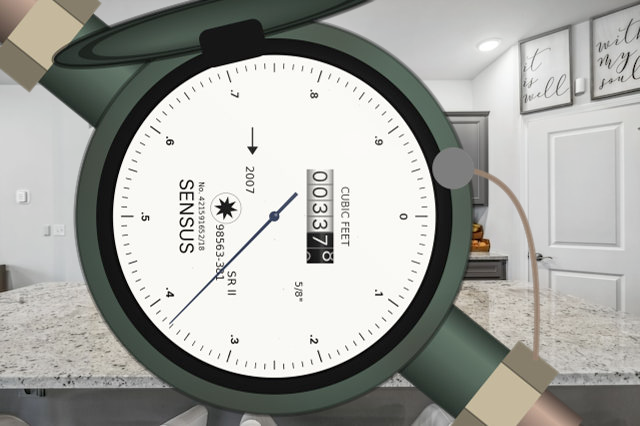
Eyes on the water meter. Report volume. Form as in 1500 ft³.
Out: 3378.37 ft³
